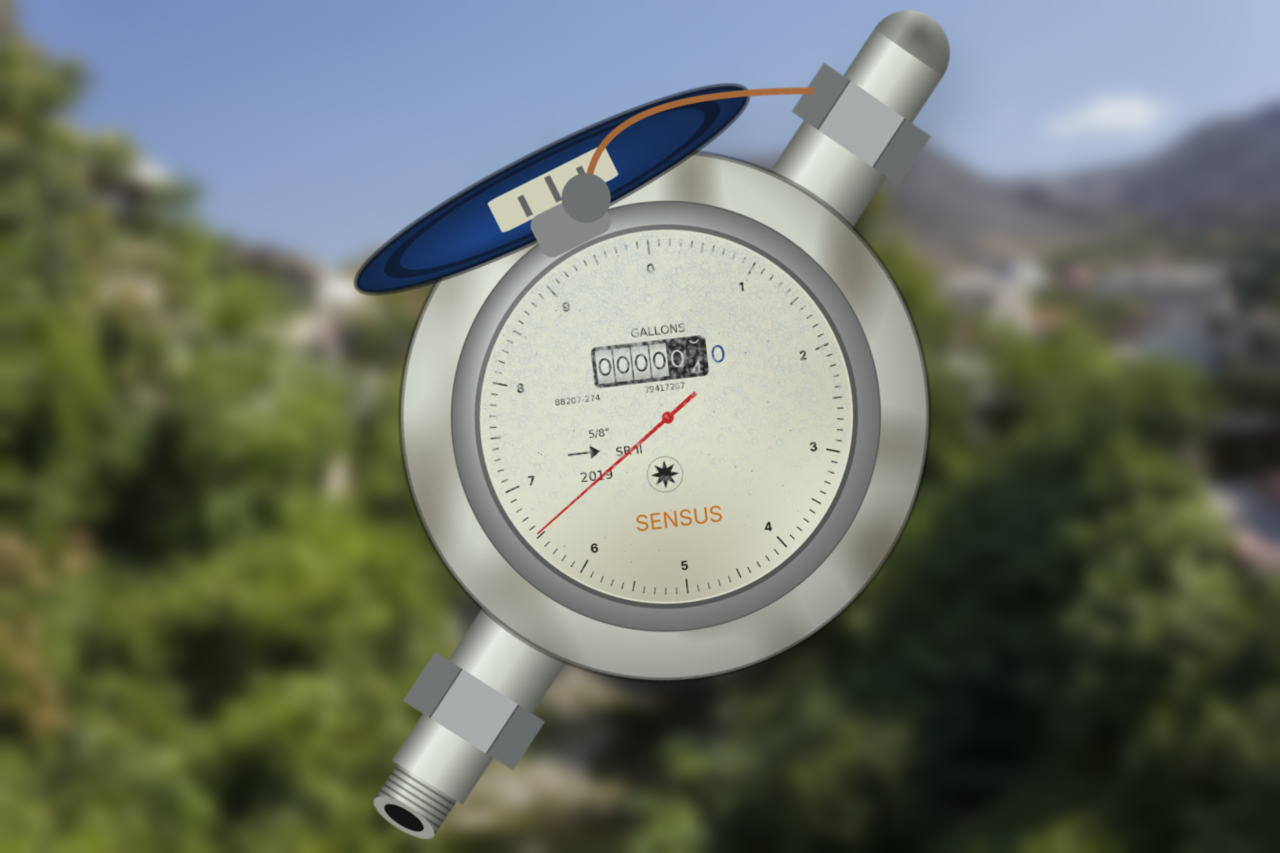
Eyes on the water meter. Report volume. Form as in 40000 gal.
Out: 36.5 gal
